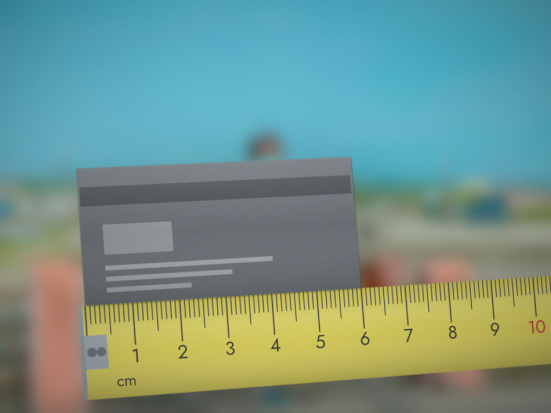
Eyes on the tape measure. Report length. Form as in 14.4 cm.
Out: 6 cm
